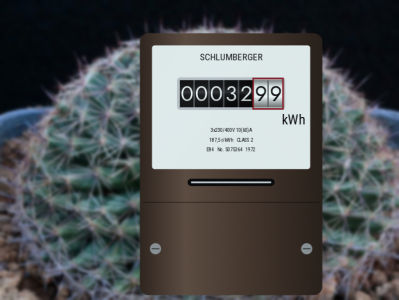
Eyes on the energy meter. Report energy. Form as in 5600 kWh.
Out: 32.99 kWh
